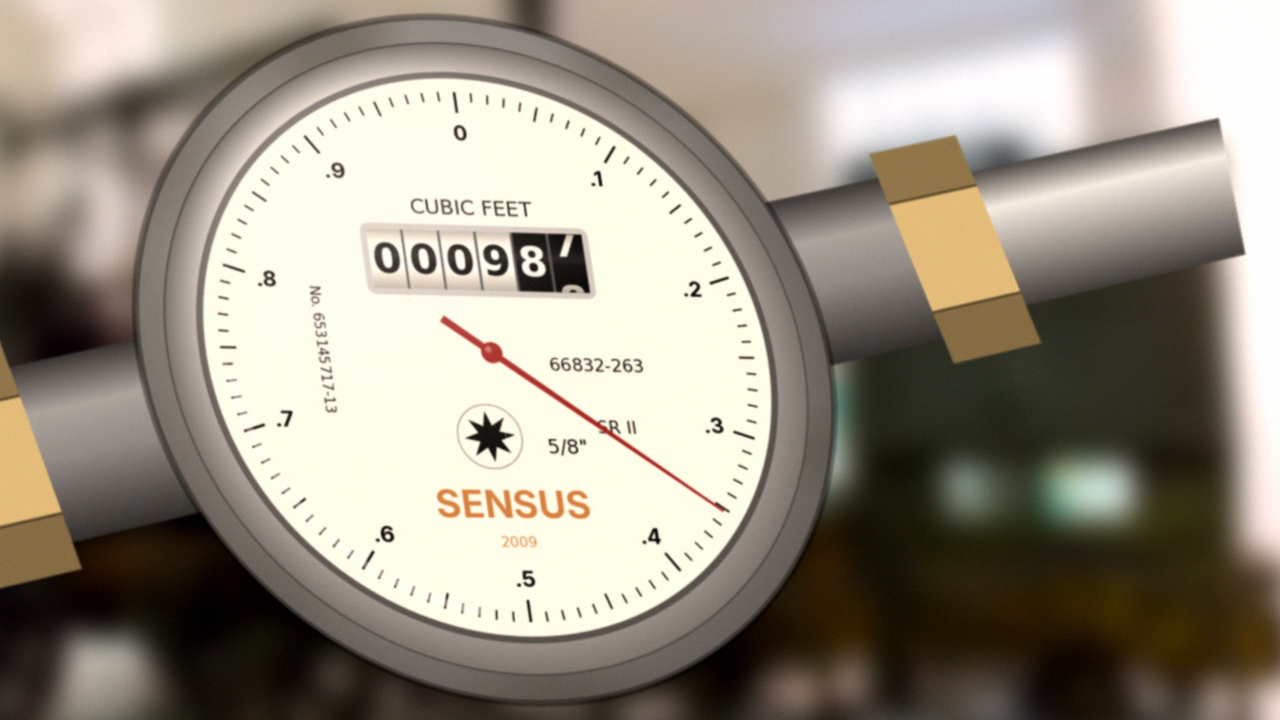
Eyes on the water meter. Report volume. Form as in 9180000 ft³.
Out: 987.35 ft³
